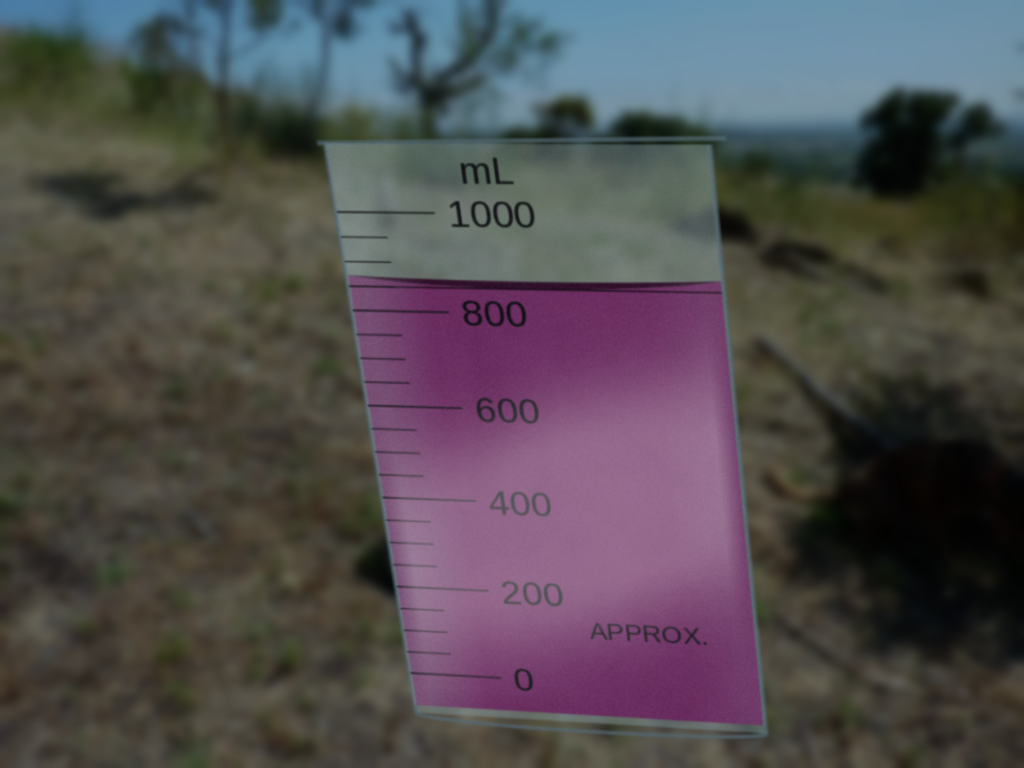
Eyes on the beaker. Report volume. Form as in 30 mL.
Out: 850 mL
